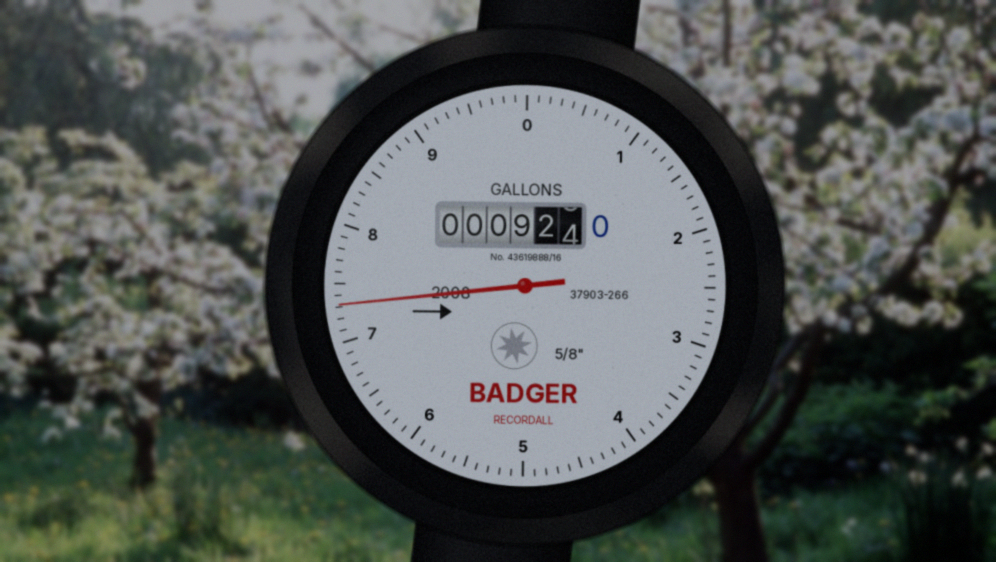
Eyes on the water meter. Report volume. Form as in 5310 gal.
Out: 9237.3 gal
